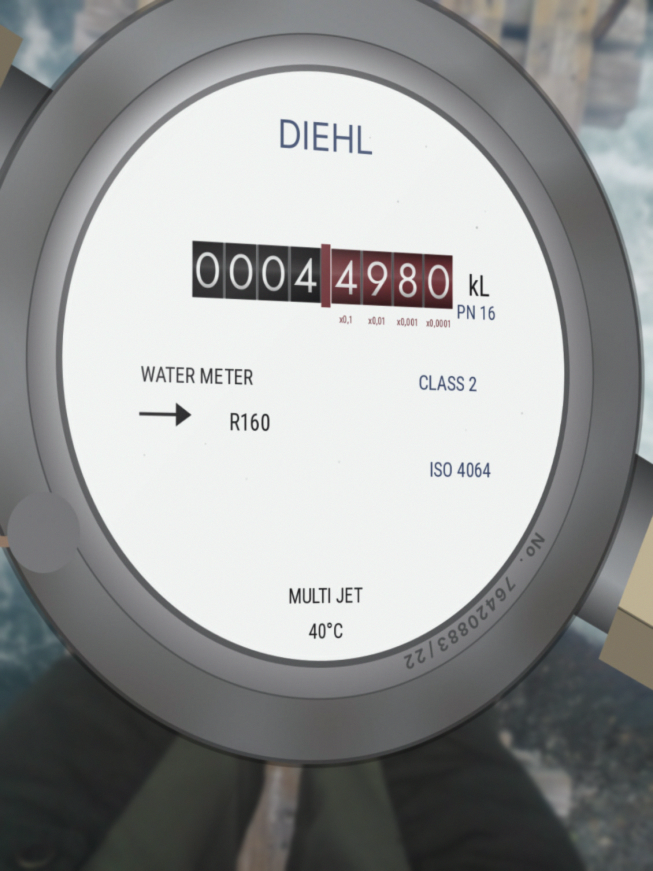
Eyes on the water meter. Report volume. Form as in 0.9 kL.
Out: 4.4980 kL
